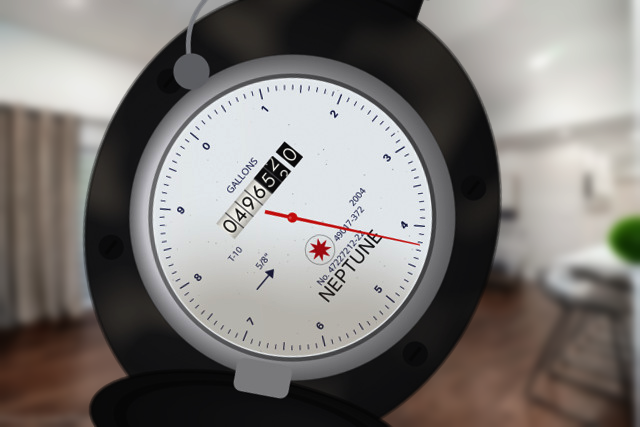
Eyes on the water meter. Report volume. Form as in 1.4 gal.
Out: 496524.2 gal
